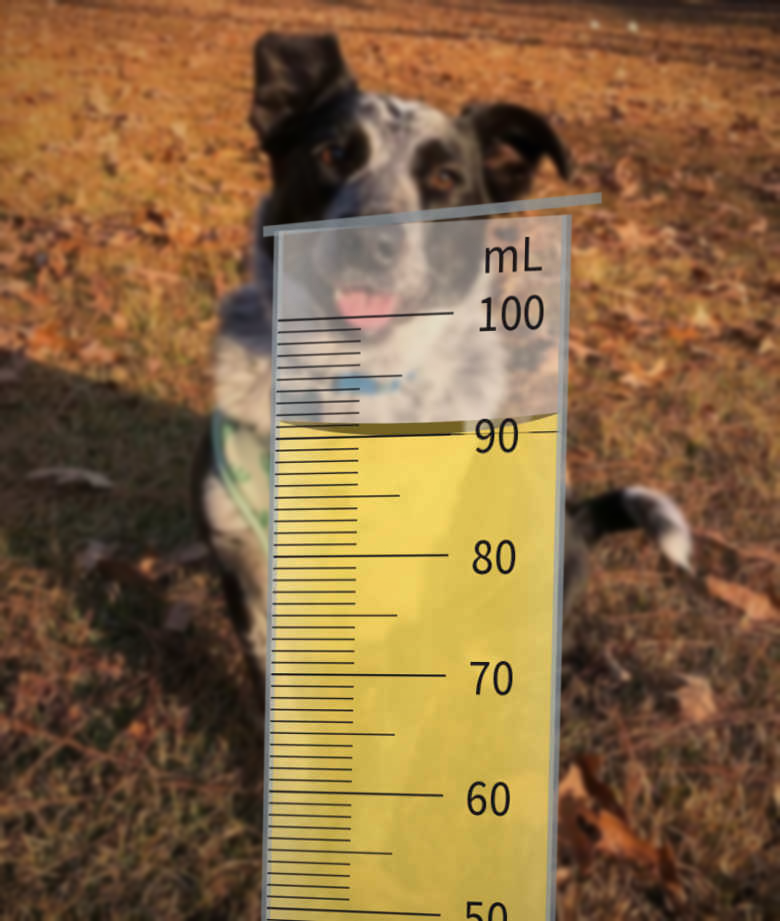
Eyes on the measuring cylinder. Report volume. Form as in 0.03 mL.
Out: 90 mL
